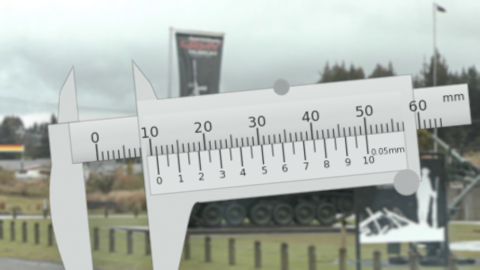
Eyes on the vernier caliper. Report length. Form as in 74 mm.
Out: 11.0 mm
